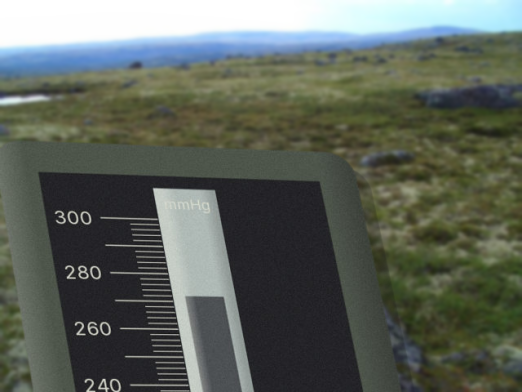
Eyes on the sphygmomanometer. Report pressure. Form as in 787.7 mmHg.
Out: 272 mmHg
